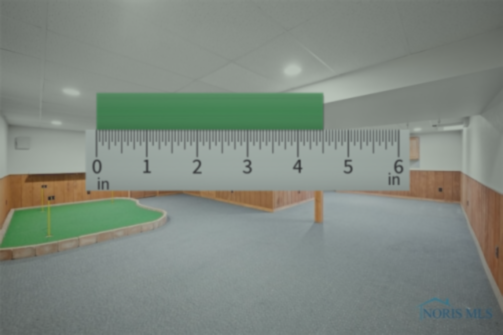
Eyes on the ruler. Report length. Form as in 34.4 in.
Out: 4.5 in
